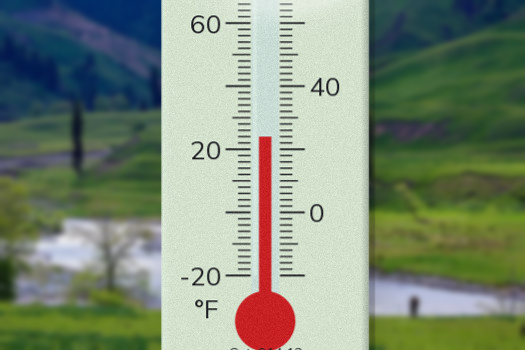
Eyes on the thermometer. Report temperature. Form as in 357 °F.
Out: 24 °F
